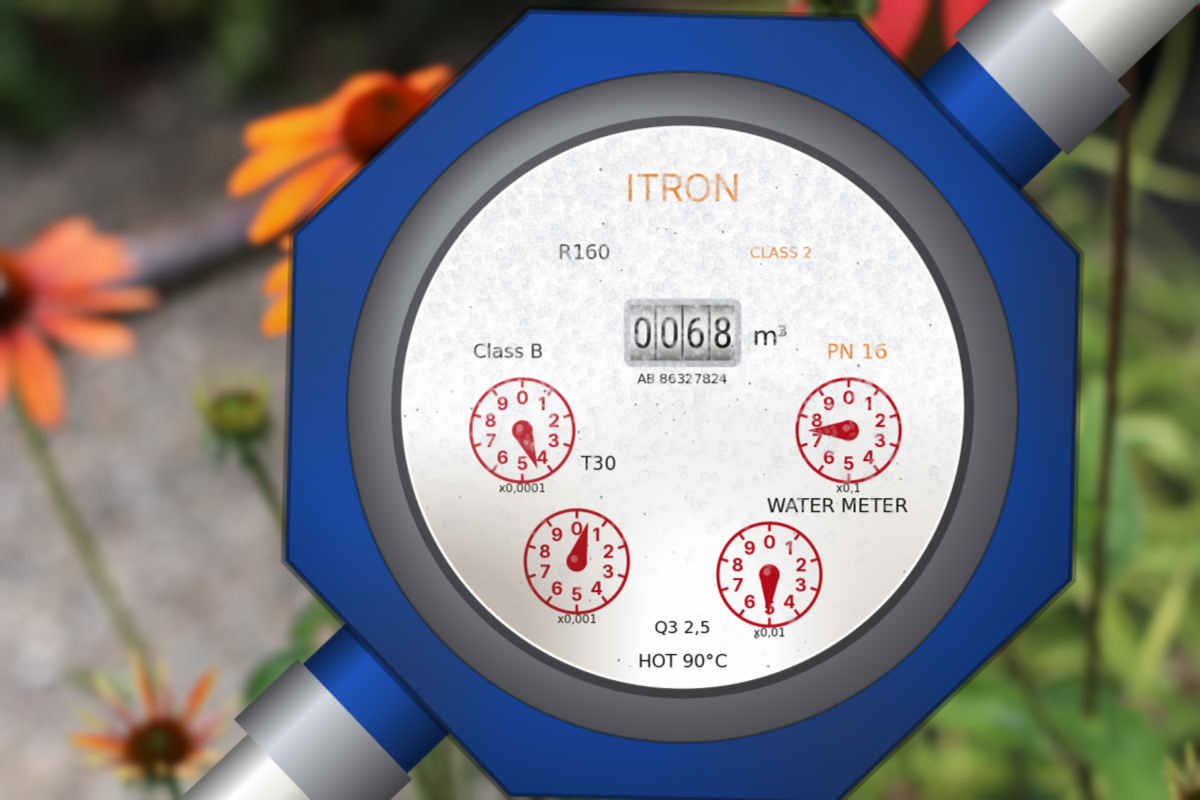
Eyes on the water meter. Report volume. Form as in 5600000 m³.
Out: 68.7504 m³
